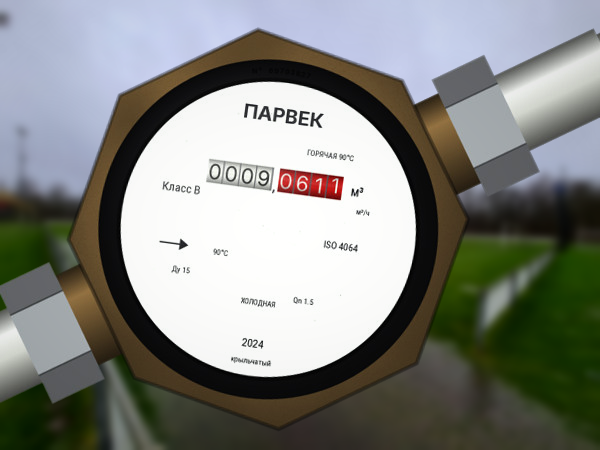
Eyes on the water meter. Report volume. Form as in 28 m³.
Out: 9.0611 m³
